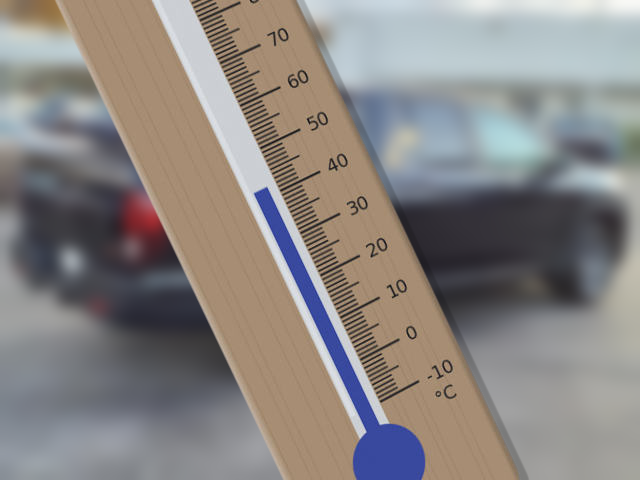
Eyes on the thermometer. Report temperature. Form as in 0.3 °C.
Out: 42 °C
